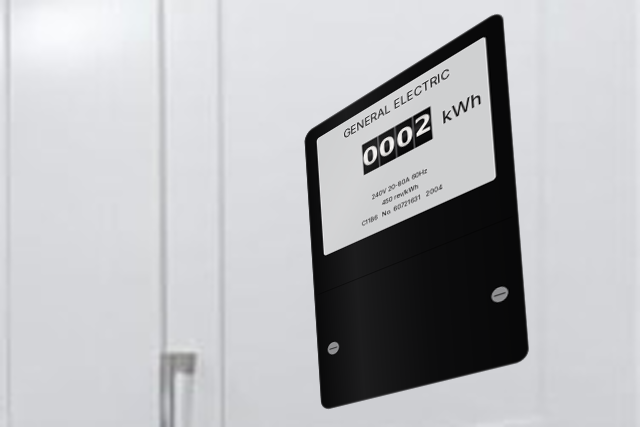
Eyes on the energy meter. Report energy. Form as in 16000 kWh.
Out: 2 kWh
